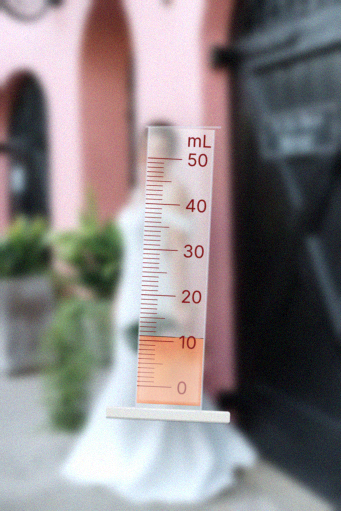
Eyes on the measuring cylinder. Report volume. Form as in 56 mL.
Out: 11 mL
